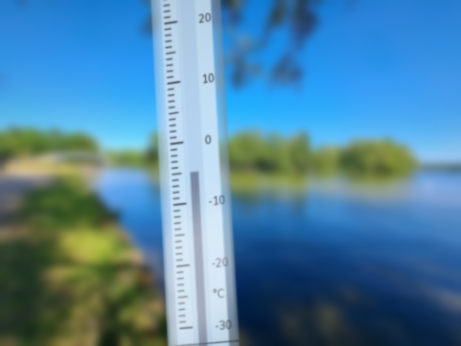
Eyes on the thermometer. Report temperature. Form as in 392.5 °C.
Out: -5 °C
